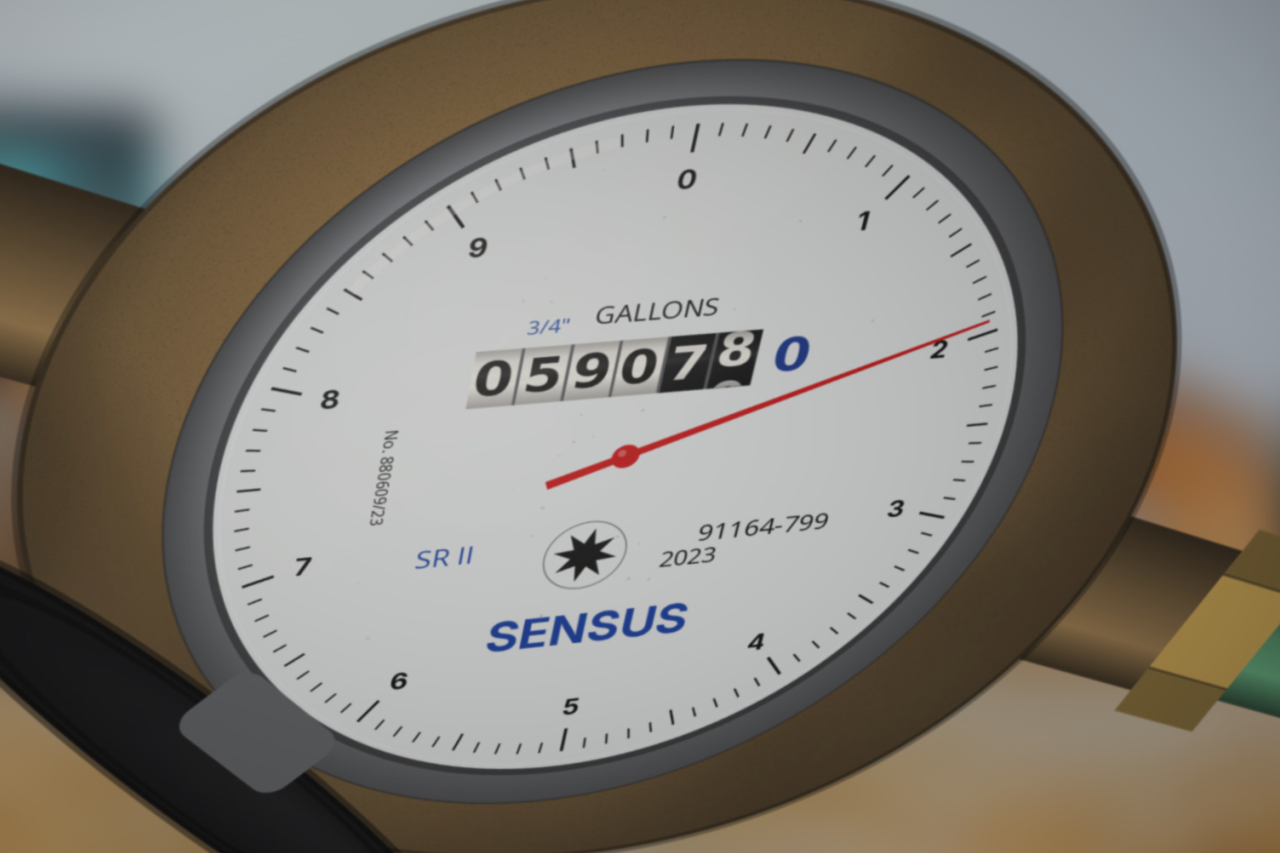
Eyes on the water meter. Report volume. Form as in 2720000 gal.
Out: 590781.9 gal
